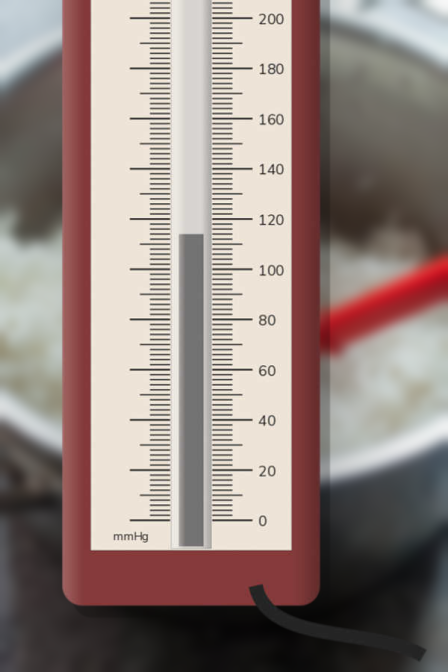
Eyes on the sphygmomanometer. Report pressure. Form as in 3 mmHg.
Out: 114 mmHg
